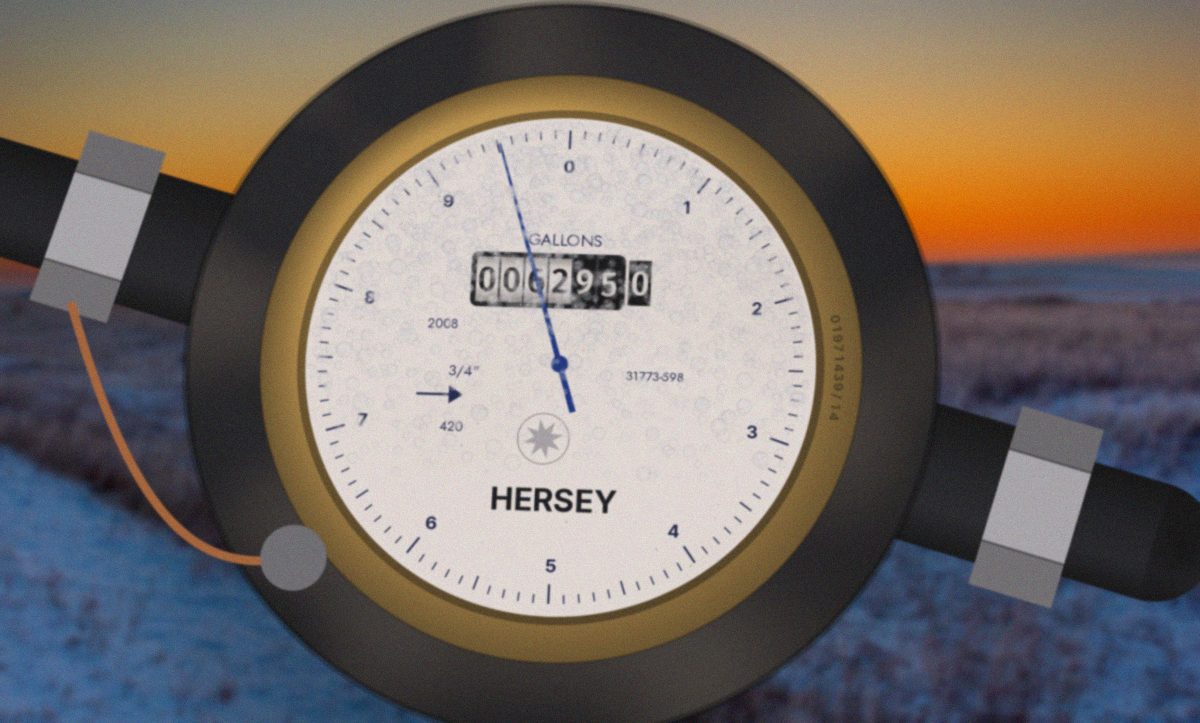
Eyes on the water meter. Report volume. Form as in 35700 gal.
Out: 62949.5 gal
